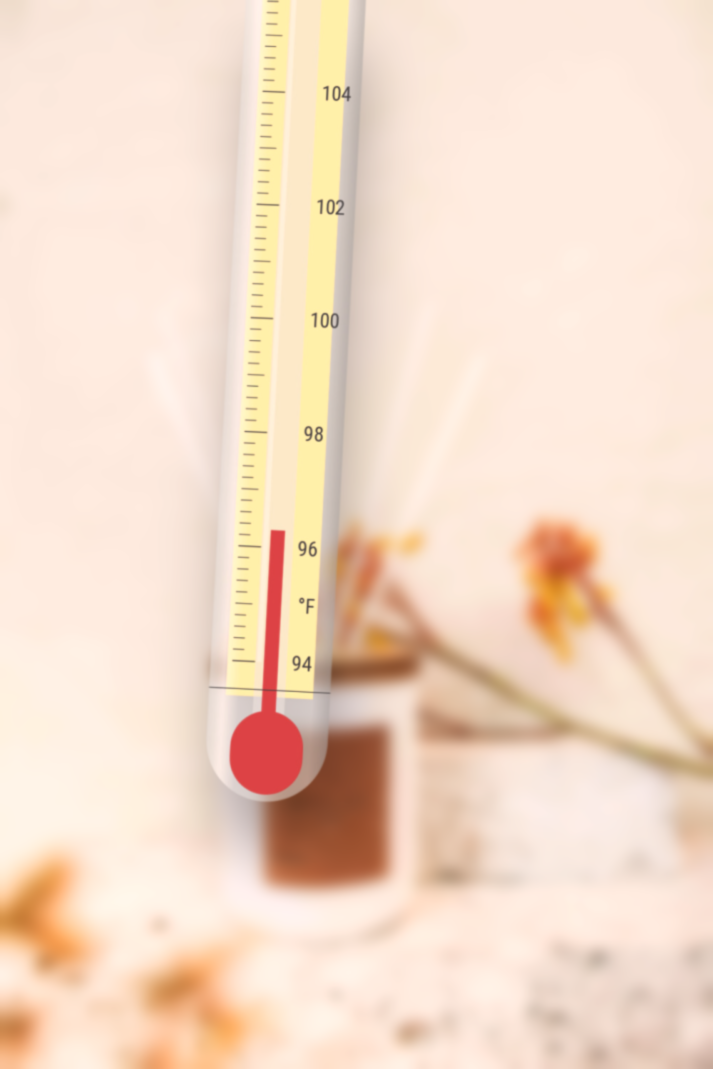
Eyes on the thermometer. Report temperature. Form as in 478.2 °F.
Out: 96.3 °F
